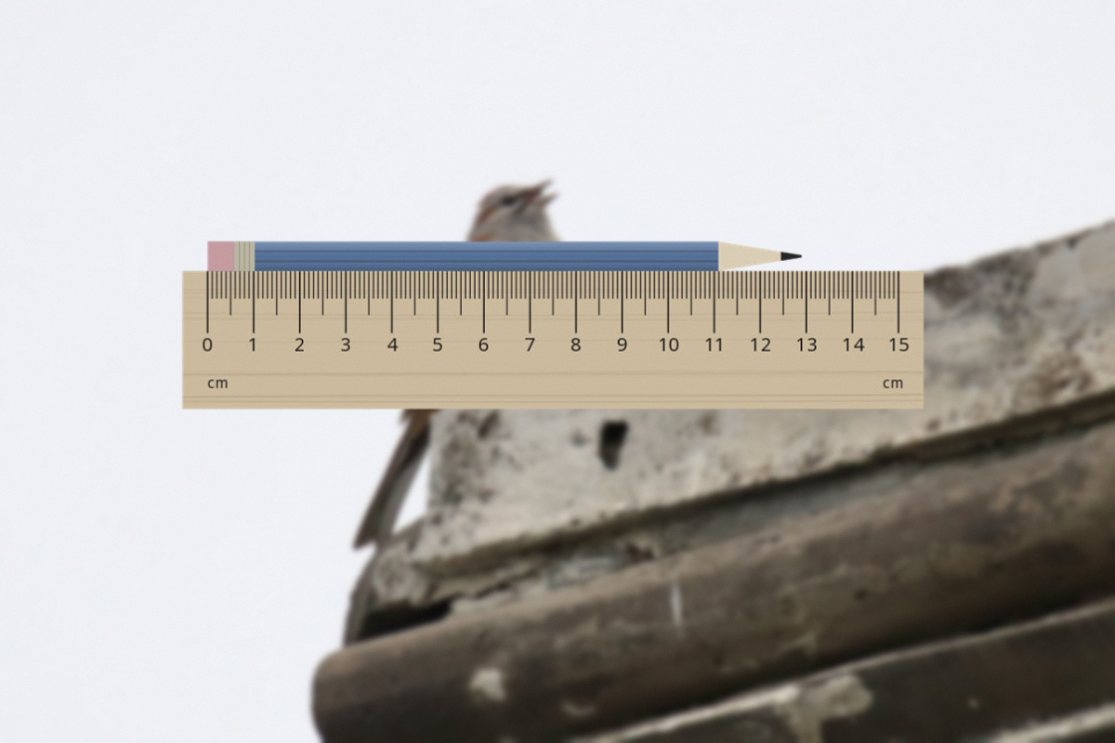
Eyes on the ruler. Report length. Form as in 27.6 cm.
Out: 12.9 cm
